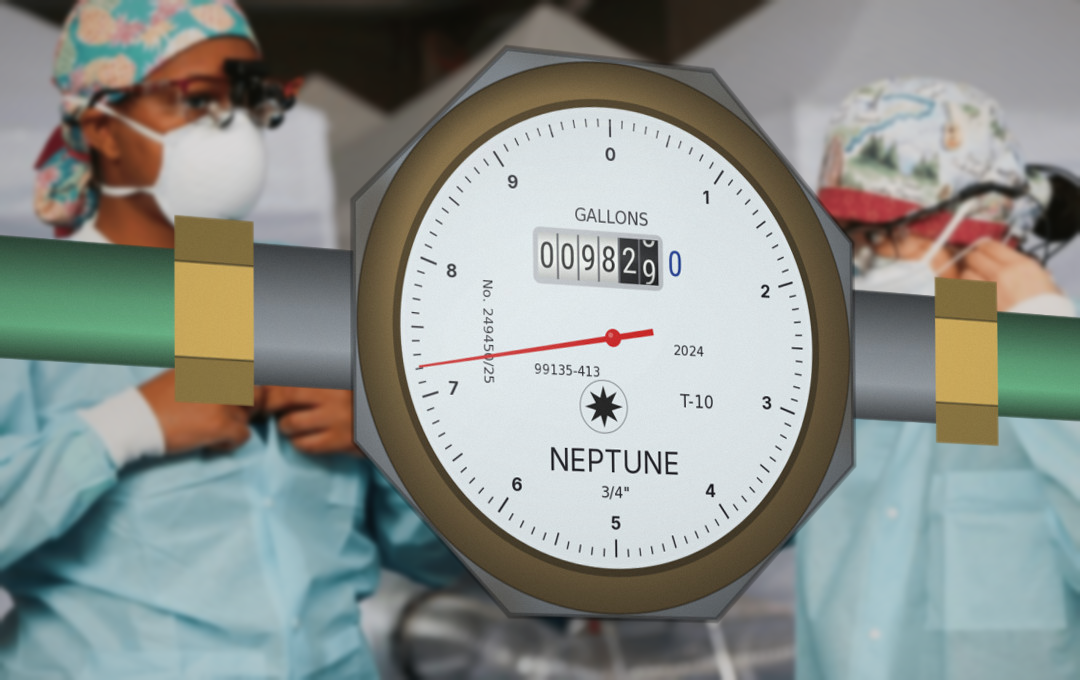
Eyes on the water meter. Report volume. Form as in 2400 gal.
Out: 98287.2 gal
